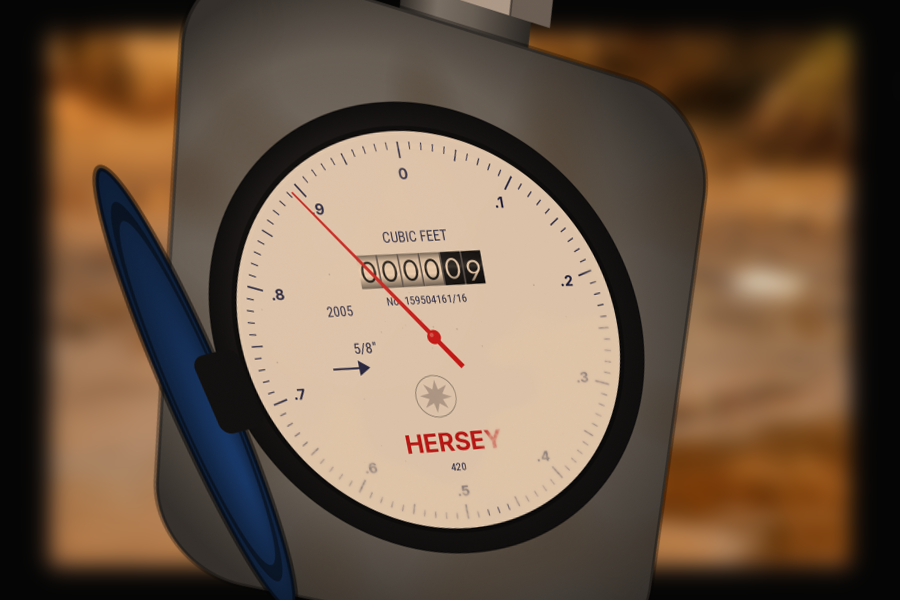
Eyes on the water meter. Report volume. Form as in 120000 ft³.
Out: 8.89 ft³
